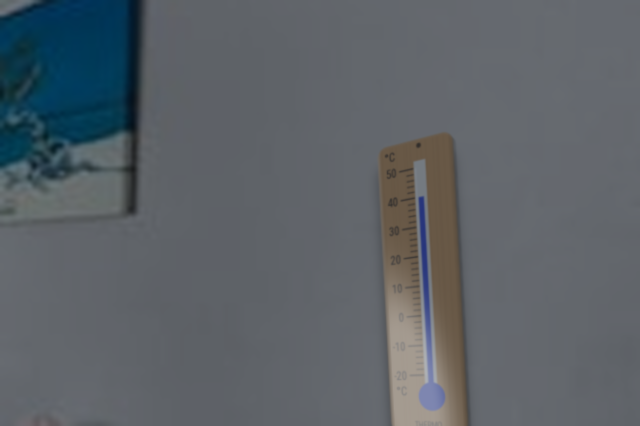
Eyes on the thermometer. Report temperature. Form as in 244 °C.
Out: 40 °C
